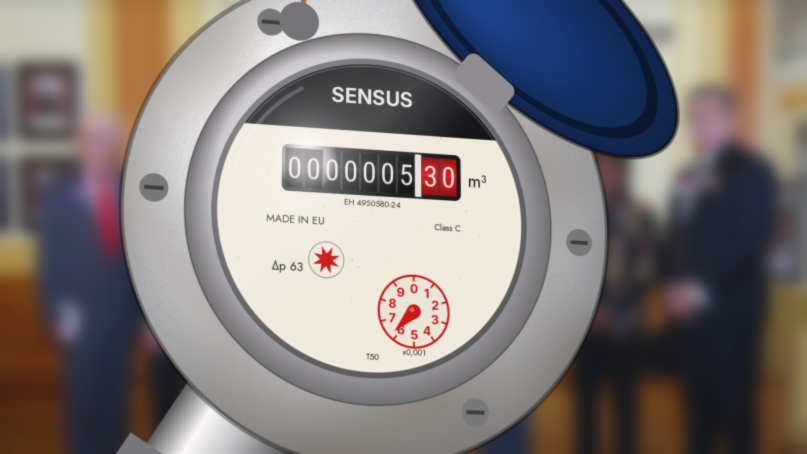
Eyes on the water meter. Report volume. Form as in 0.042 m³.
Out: 5.306 m³
